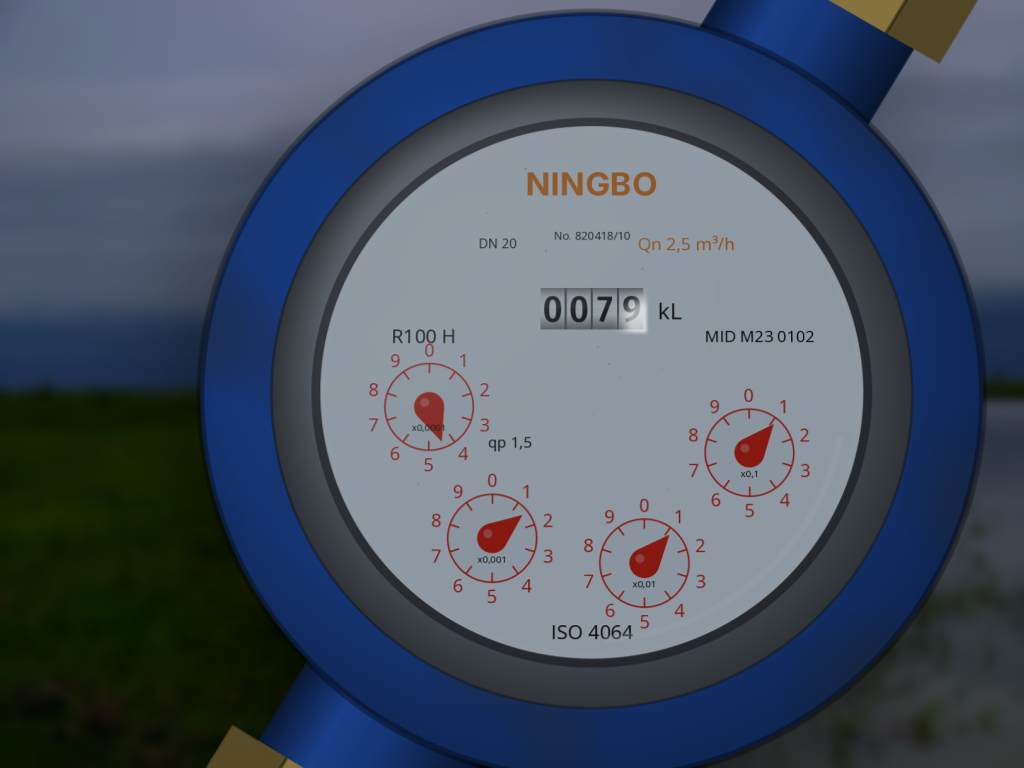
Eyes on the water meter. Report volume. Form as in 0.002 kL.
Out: 79.1114 kL
